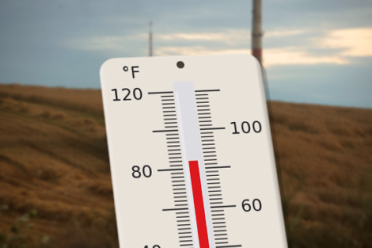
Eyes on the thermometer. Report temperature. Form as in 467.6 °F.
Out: 84 °F
